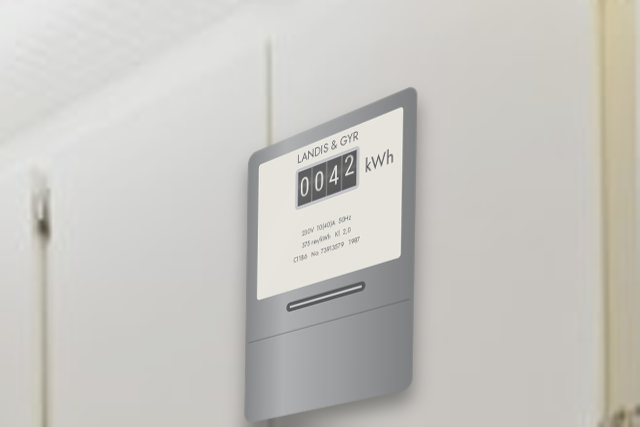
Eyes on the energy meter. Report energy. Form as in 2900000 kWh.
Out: 42 kWh
